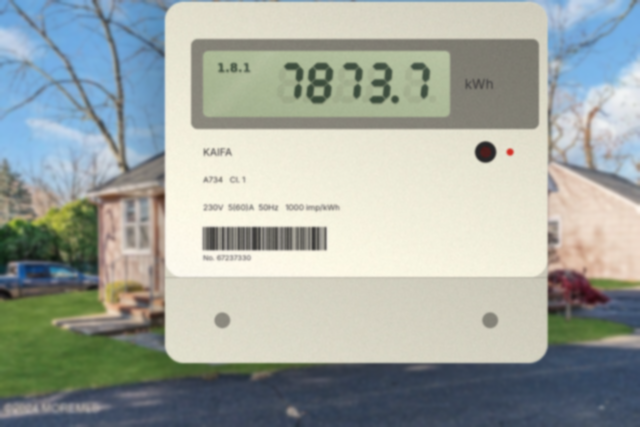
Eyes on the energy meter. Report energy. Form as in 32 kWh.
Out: 7873.7 kWh
